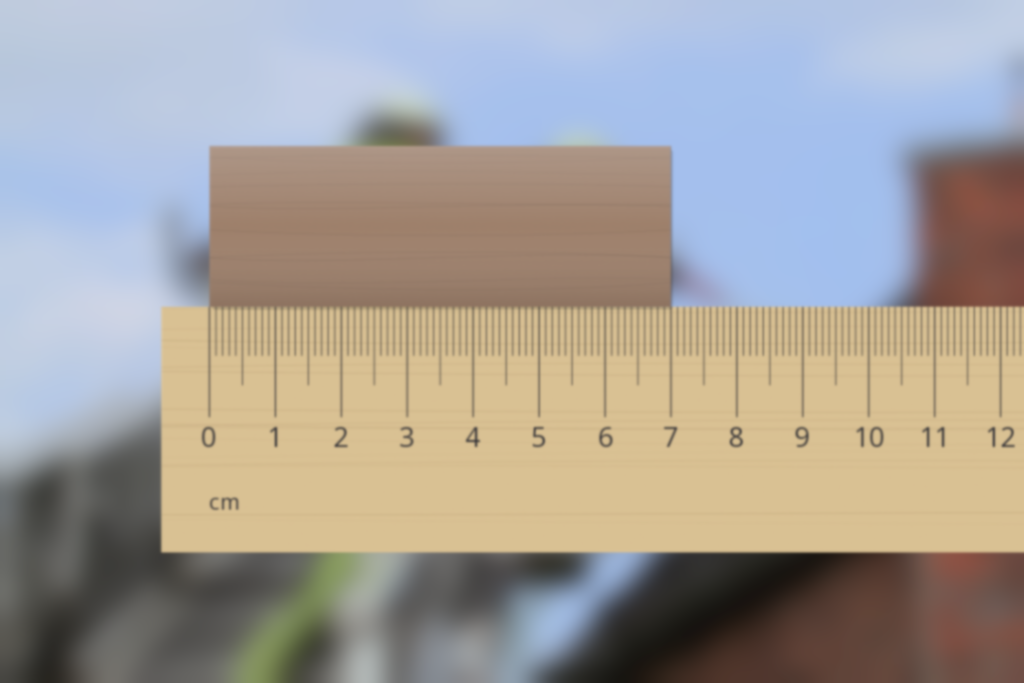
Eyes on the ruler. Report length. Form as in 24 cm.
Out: 7 cm
